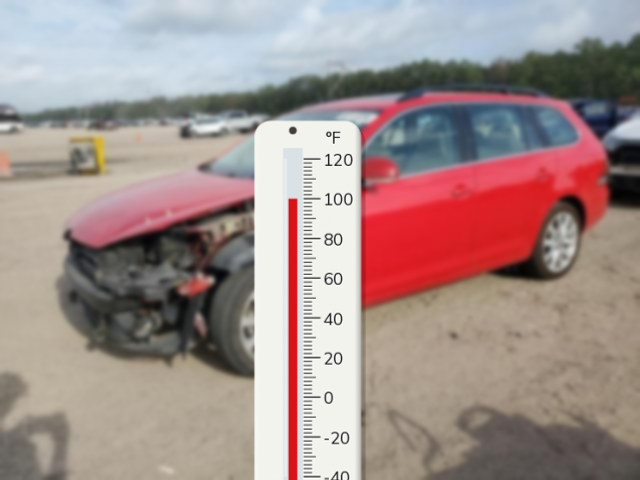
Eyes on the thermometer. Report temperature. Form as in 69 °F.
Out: 100 °F
